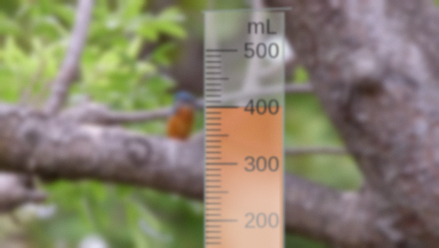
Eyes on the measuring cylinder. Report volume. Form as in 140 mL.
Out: 400 mL
